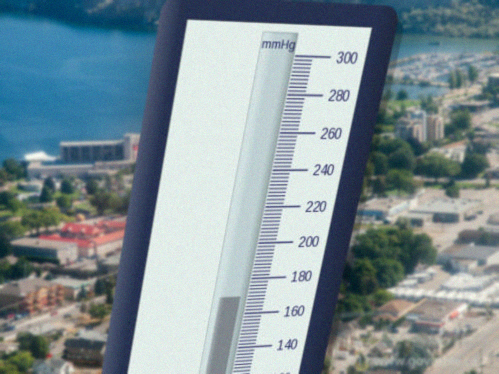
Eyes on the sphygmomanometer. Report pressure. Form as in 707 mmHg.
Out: 170 mmHg
